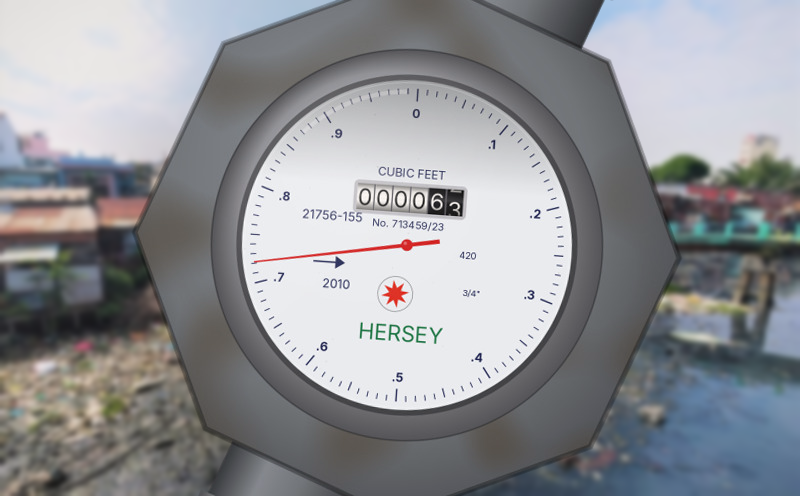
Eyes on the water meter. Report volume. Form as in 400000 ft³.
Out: 62.72 ft³
